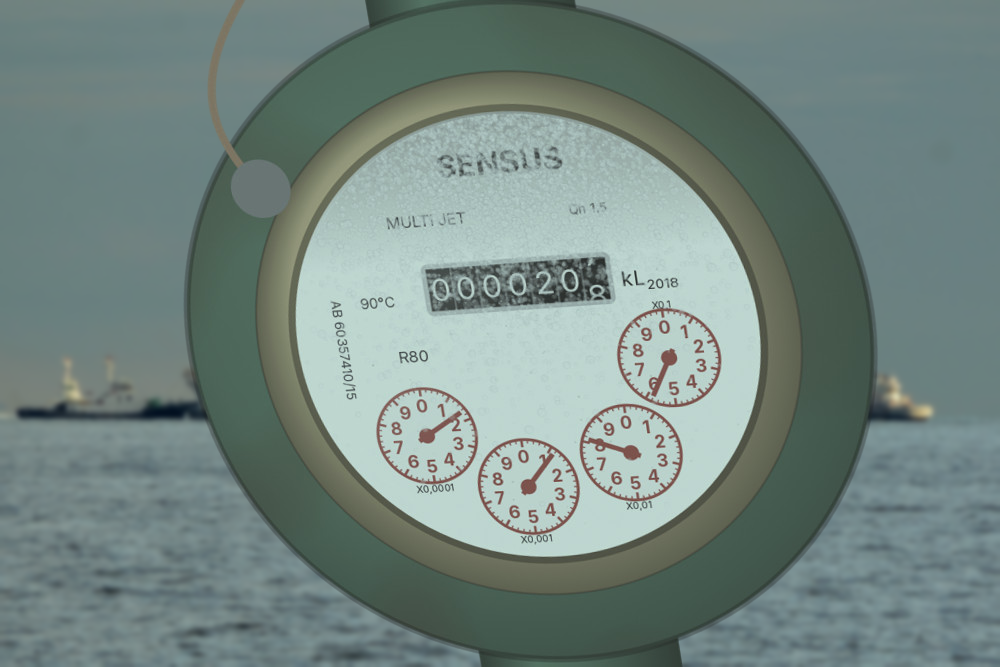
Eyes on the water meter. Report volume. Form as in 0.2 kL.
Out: 207.5811 kL
